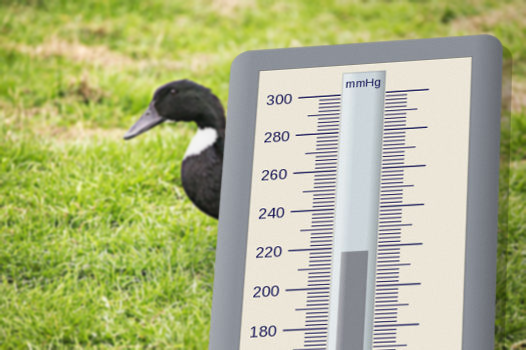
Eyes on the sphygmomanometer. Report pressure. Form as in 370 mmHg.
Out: 218 mmHg
